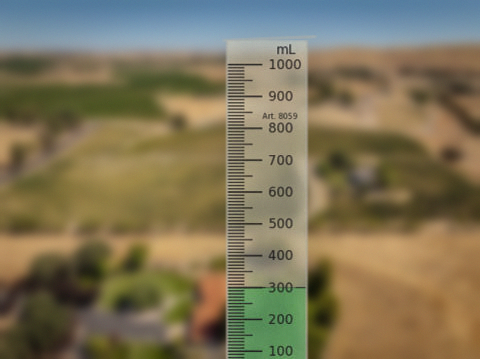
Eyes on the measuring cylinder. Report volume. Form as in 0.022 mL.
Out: 300 mL
